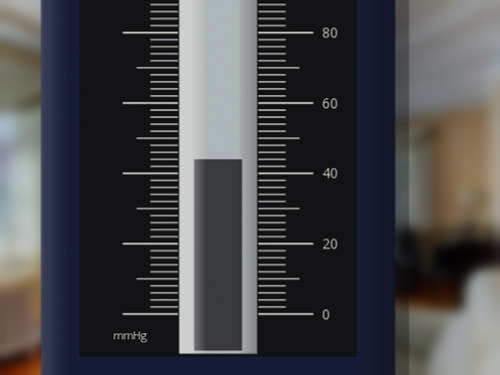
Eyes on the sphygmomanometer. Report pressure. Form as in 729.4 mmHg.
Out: 44 mmHg
